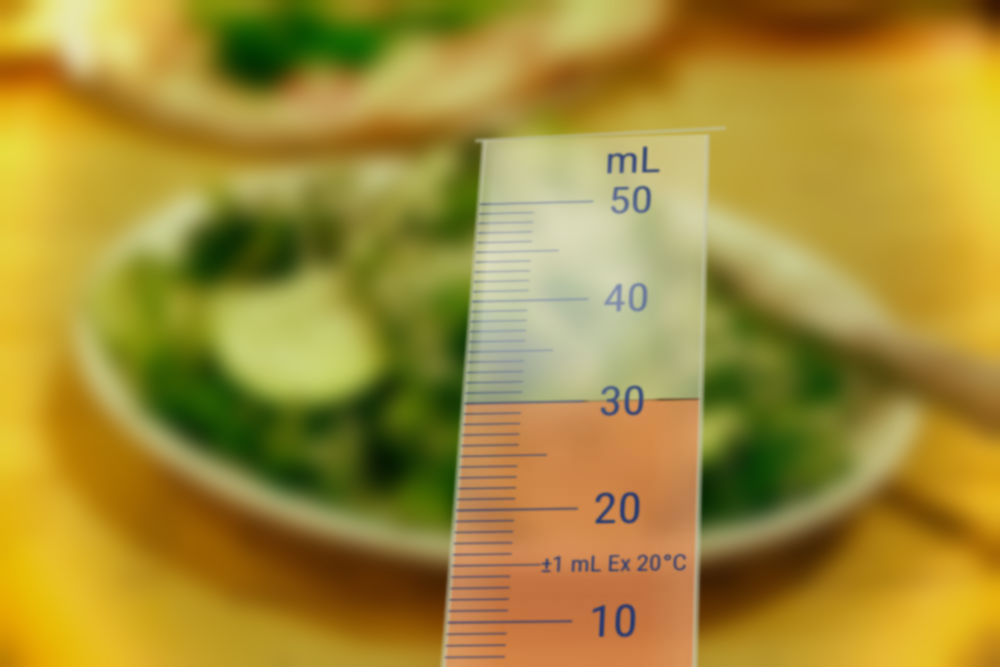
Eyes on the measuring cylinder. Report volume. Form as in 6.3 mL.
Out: 30 mL
